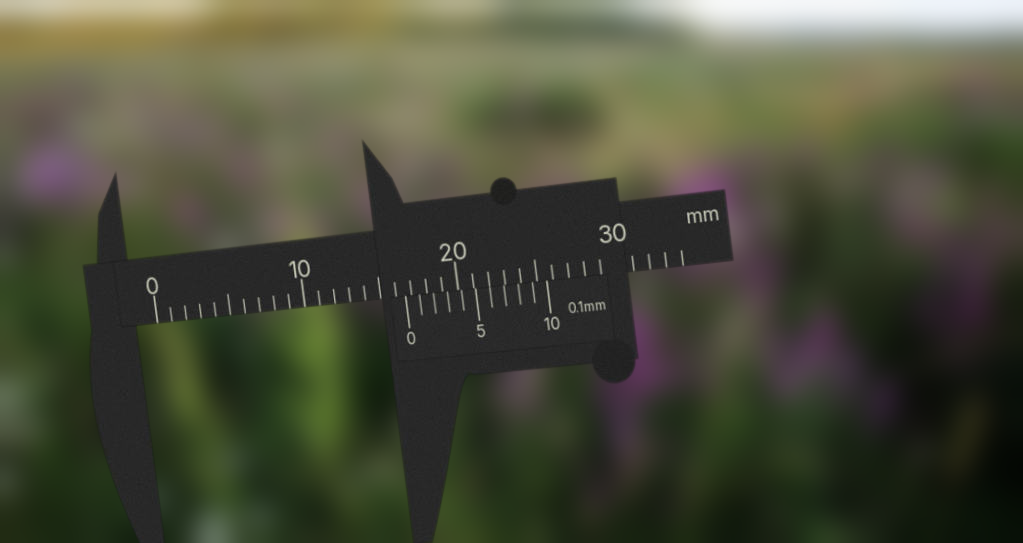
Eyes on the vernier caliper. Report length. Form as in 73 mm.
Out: 16.6 mm
